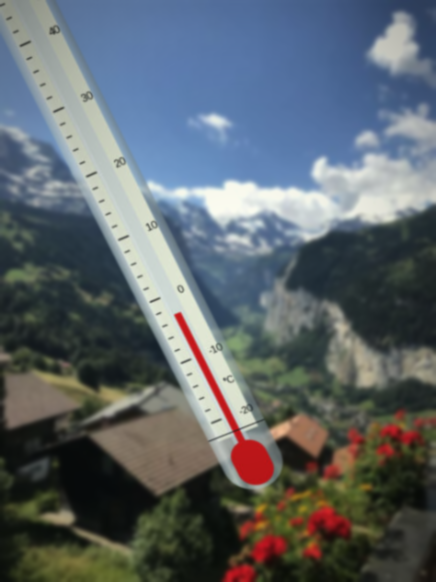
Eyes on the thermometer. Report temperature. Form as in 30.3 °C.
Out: -3 °C
